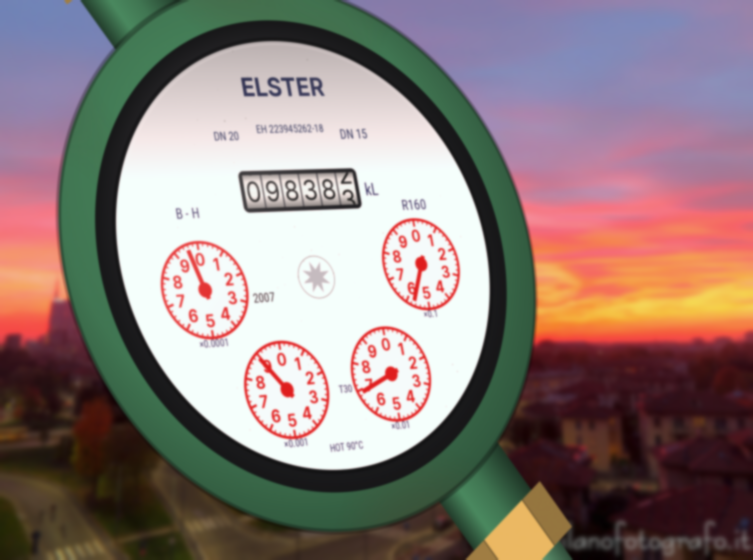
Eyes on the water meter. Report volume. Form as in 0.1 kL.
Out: 98382.5689 kL
